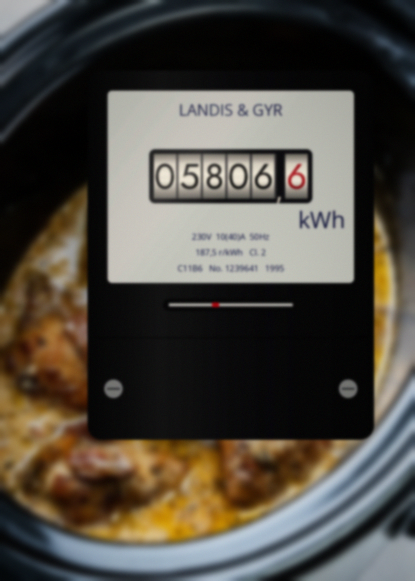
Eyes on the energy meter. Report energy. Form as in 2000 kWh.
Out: 5806.6 kWh
